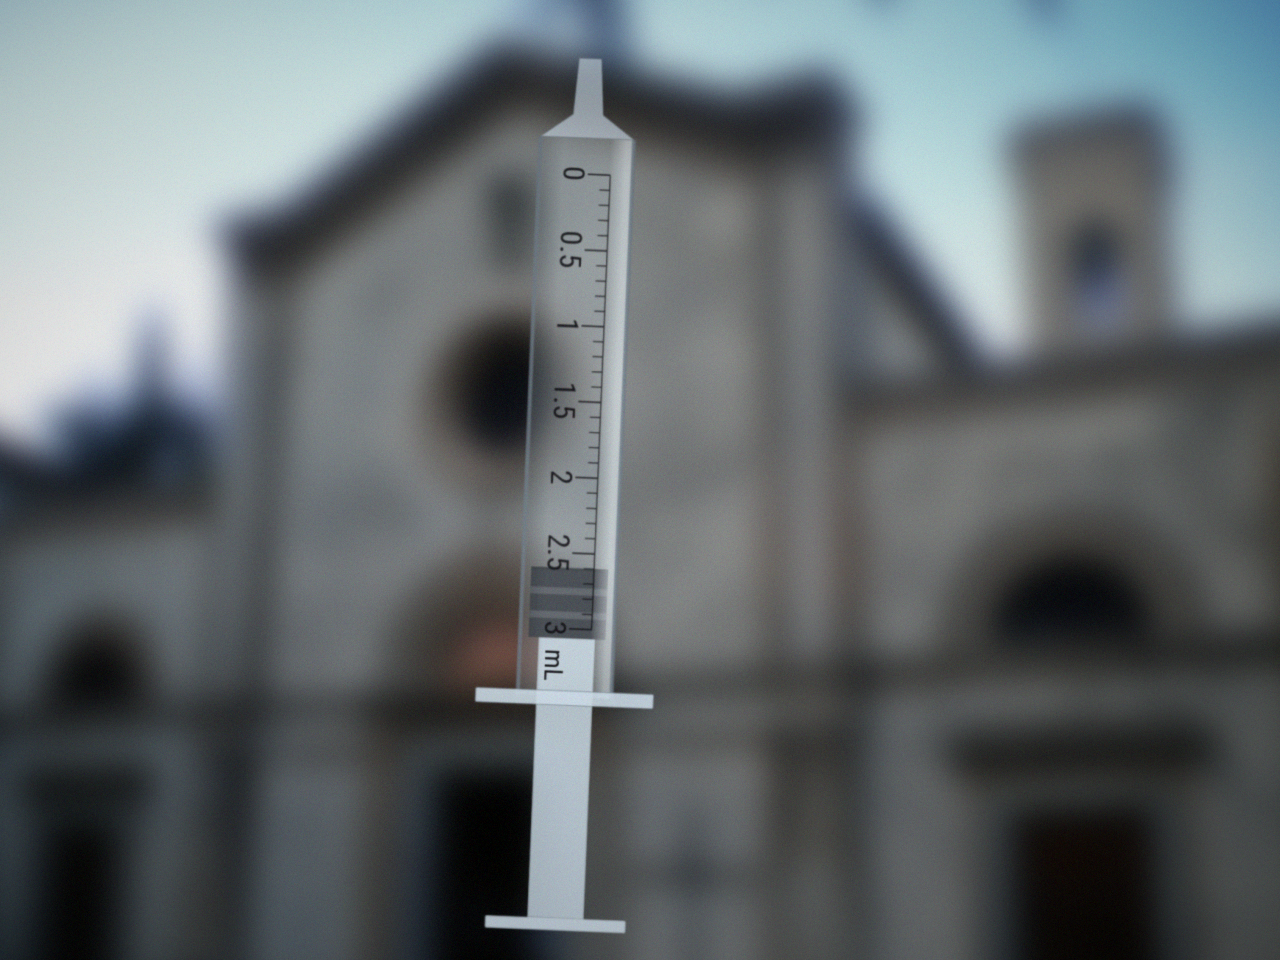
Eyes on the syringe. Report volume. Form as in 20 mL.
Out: 2.6 mL
